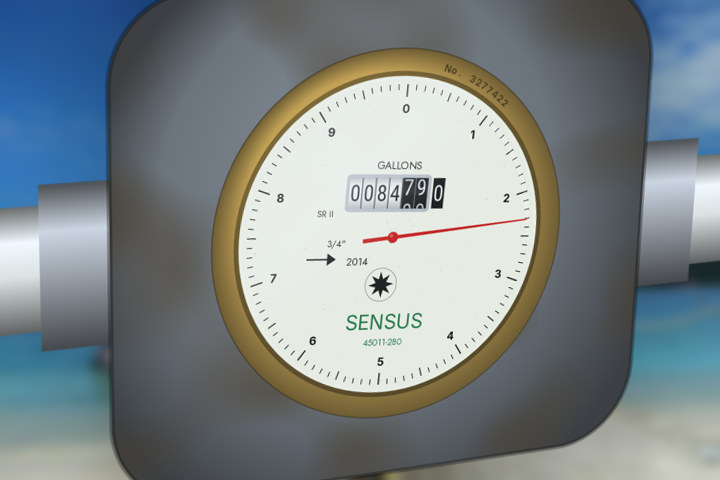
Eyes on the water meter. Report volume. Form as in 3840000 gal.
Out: 84792.3 gal
